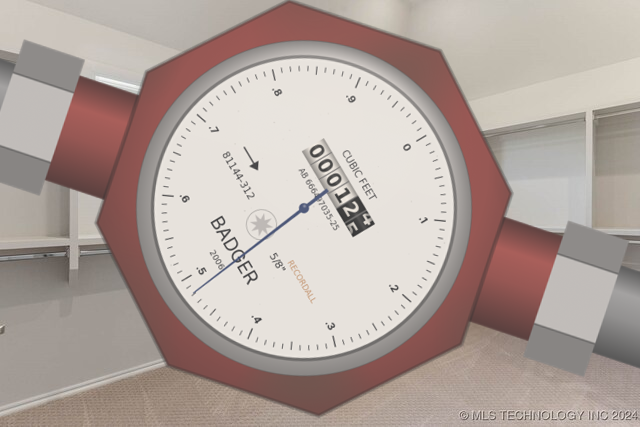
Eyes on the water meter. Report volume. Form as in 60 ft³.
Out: 124.48 ft³
